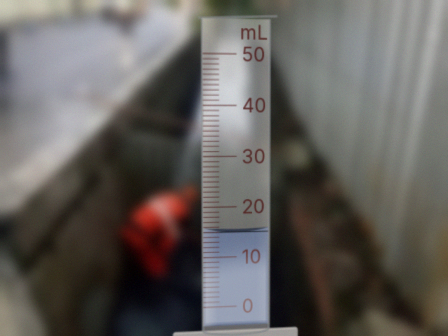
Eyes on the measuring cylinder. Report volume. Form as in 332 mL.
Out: 15 mL
